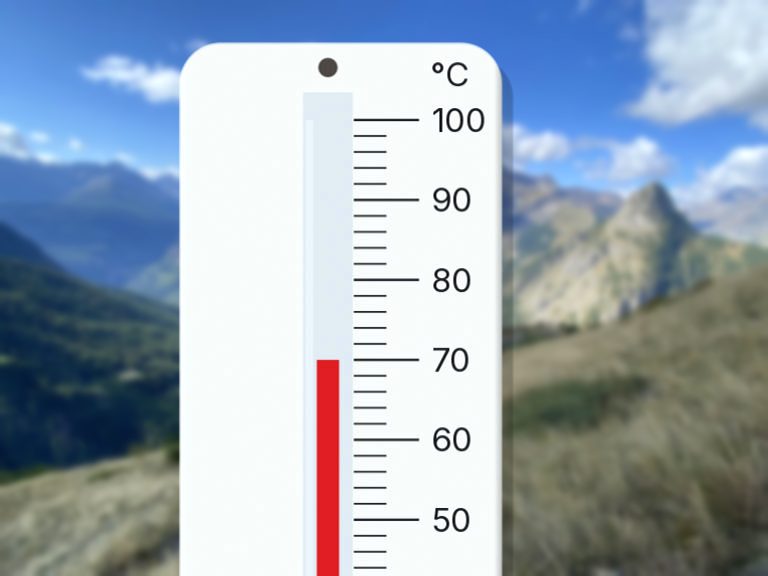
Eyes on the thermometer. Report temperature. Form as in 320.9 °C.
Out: 70 °C
